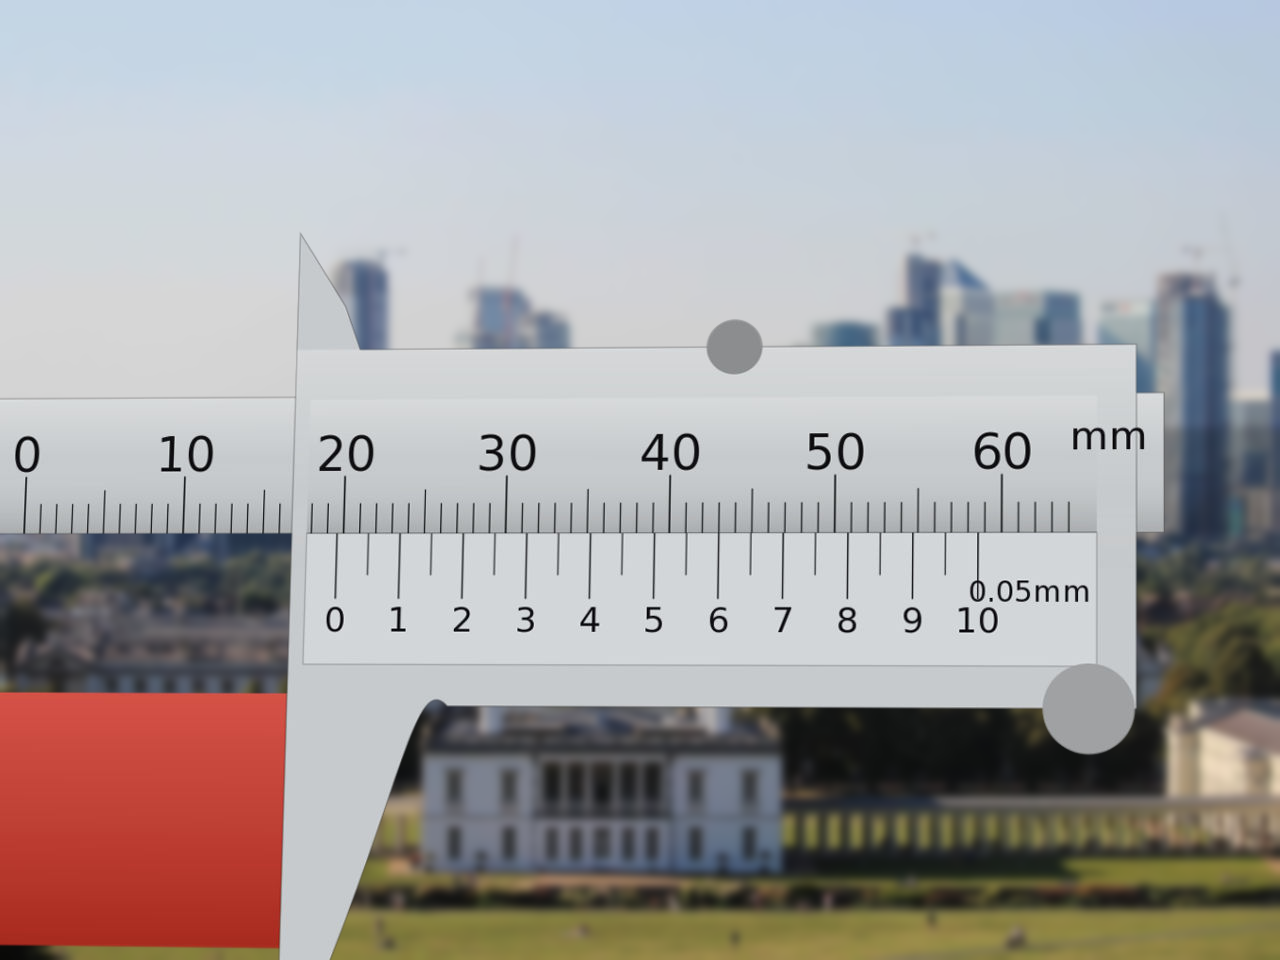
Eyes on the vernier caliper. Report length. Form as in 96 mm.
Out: 19.6 mm
